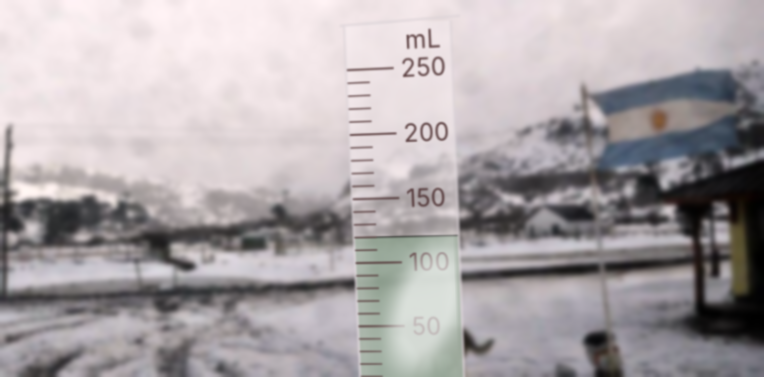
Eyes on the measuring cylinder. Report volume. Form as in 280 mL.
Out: 120 mL
